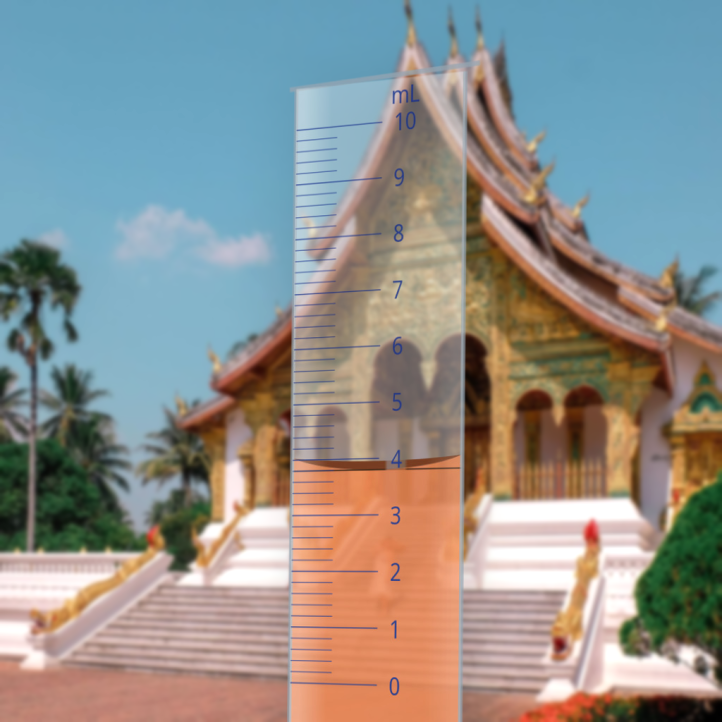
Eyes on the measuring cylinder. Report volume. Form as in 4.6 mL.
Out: 3.8 mL
